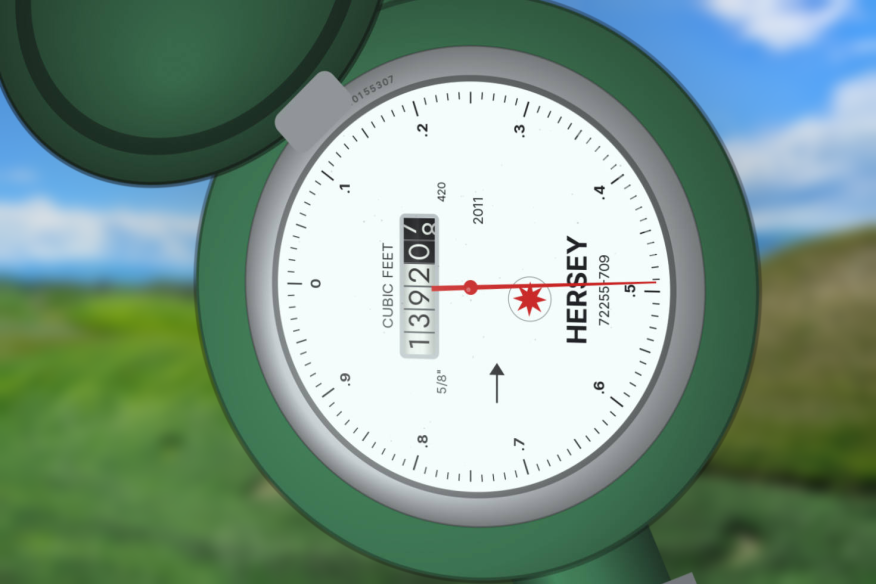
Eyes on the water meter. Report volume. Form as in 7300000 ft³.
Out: 139207.49 ft³
